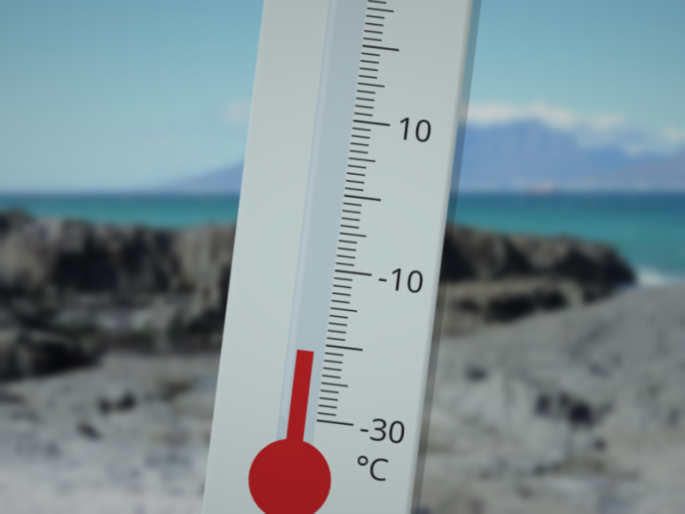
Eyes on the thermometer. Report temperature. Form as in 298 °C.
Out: -21 °C
